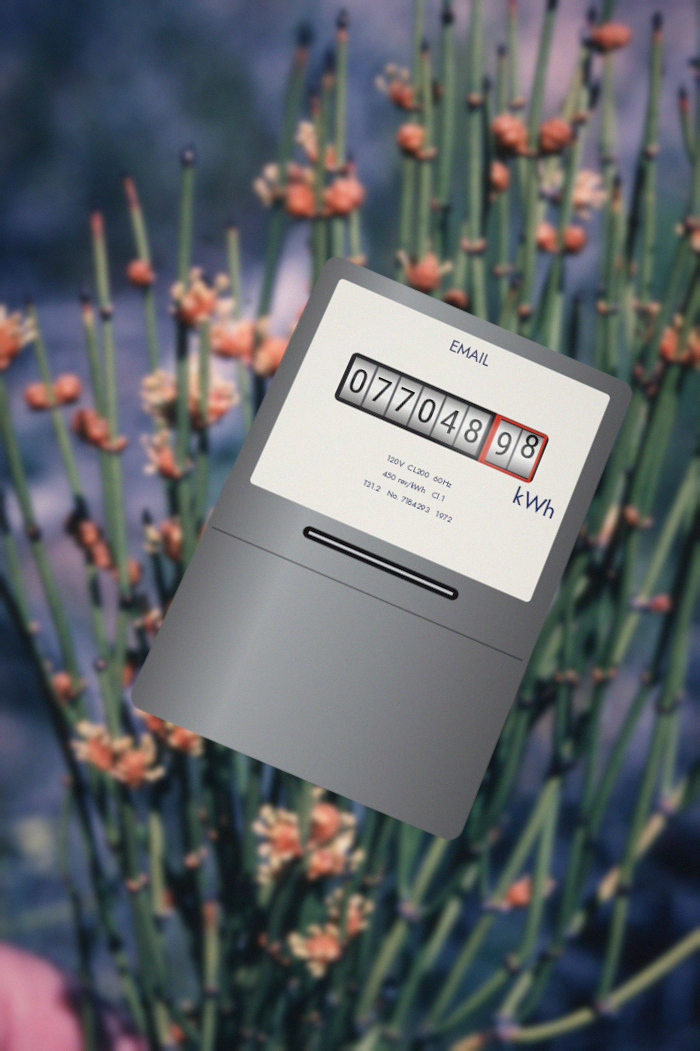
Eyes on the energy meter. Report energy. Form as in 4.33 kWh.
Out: 77048.98 kWh
